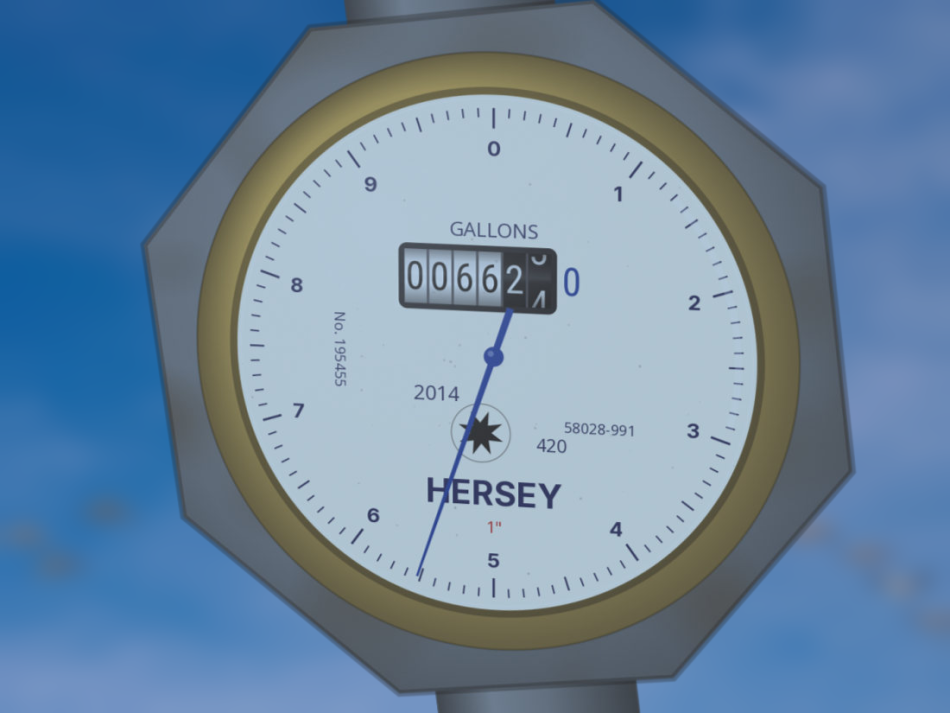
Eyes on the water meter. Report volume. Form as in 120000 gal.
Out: 66235.5 gal
